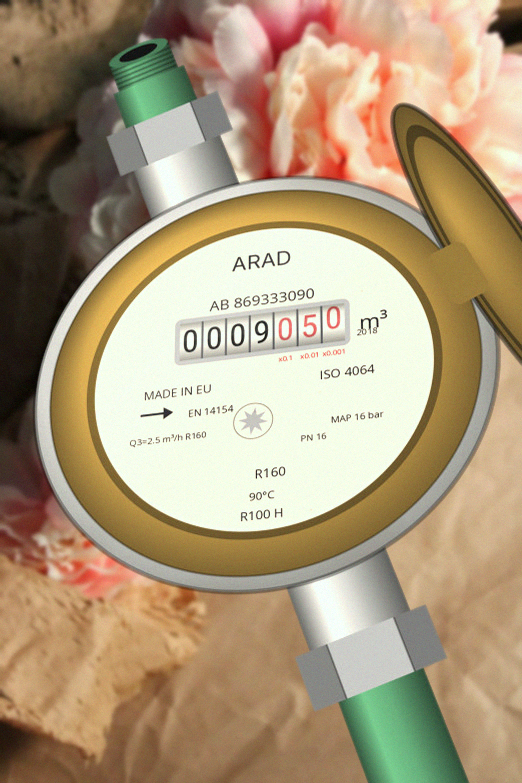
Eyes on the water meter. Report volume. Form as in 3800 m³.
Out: 9.050 m³
